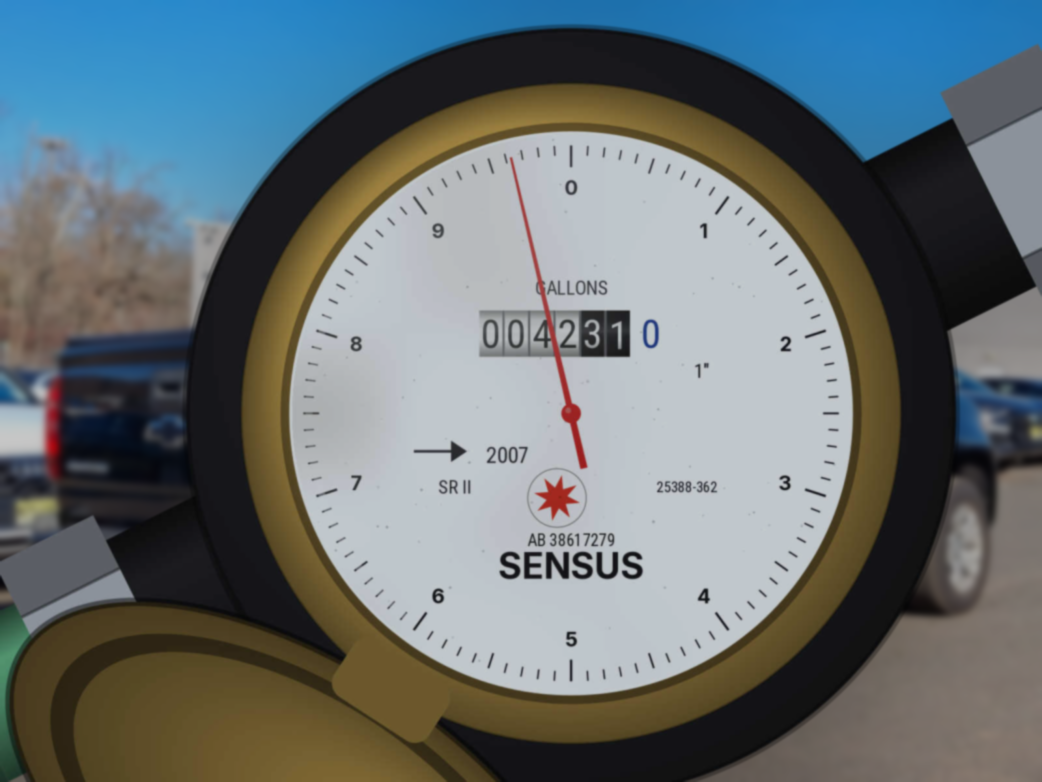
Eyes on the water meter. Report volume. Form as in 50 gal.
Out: 42309.6 gal
